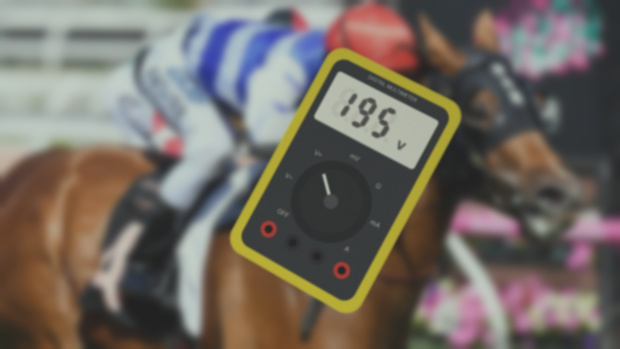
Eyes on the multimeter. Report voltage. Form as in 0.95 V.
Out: 195 V
